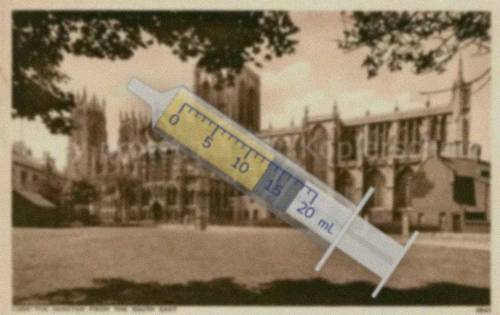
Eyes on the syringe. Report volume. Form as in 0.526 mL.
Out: 13 mL
